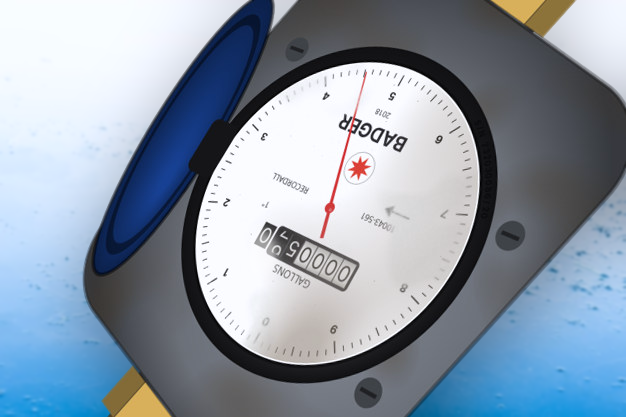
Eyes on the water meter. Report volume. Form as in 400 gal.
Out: 564.5 gal
